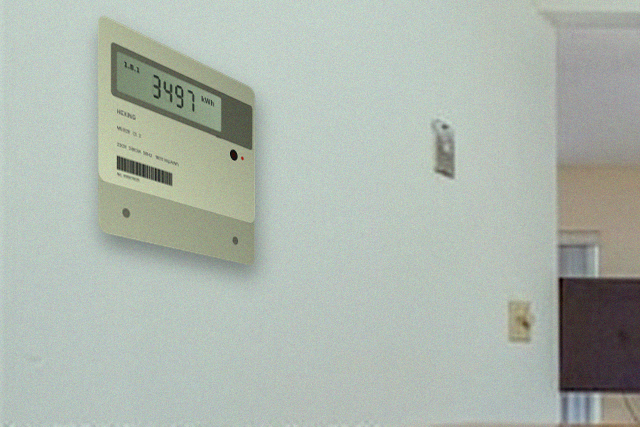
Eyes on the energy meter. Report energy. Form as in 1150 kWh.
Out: 3497 kWh
